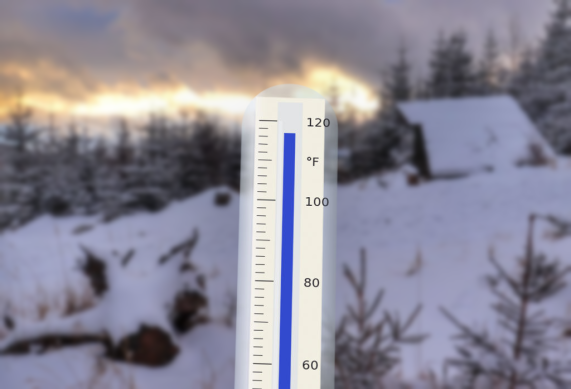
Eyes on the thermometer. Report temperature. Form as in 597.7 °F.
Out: 117 °F
